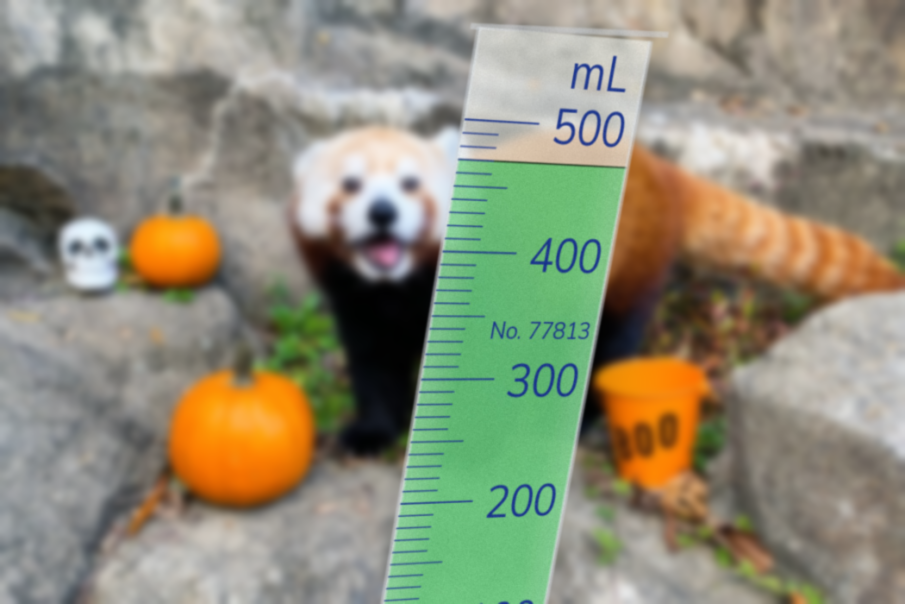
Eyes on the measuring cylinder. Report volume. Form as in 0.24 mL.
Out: 470 mL
